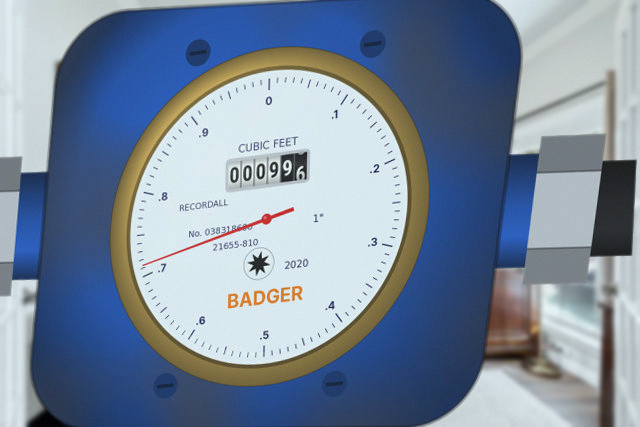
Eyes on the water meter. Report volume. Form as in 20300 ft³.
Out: 995.71 ft³
